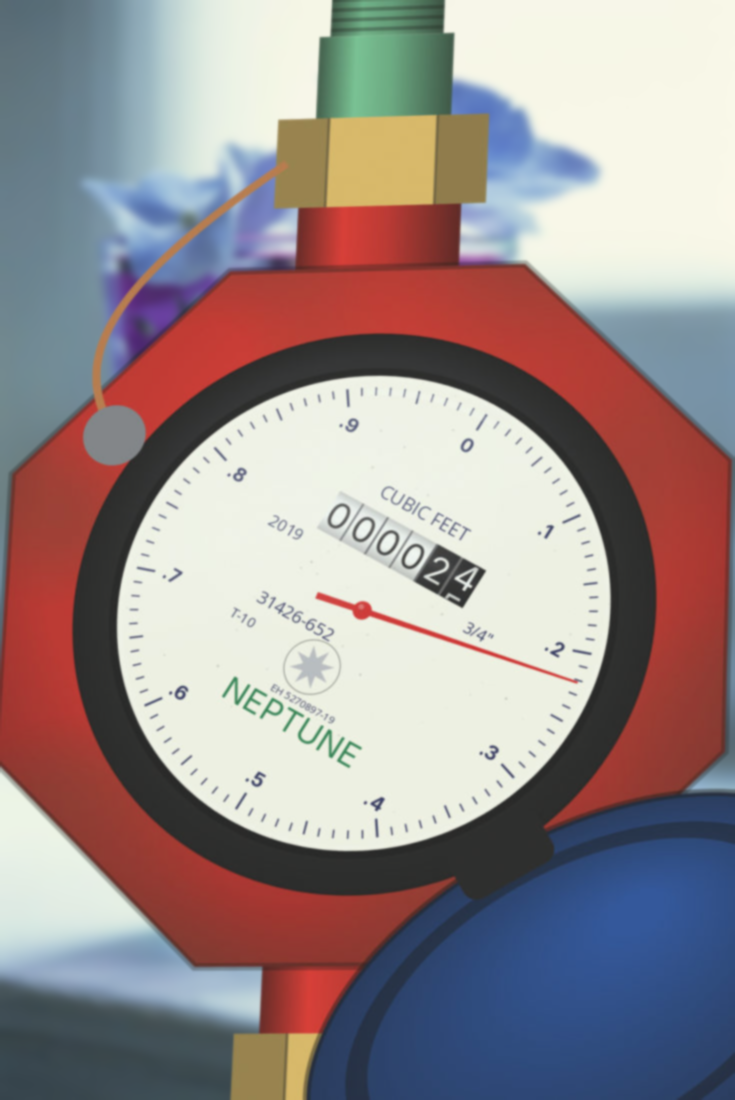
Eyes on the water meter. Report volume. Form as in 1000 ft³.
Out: 24.22 ft³
